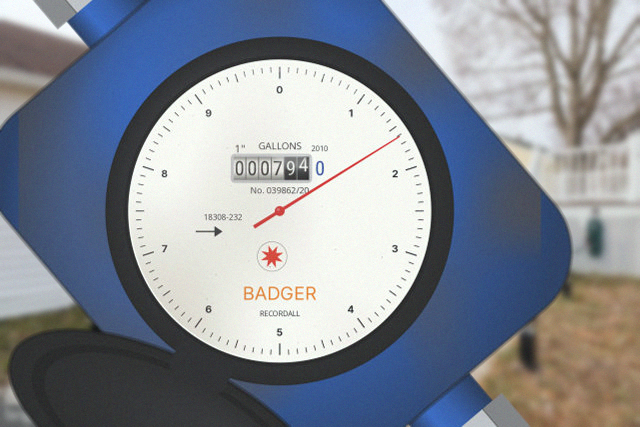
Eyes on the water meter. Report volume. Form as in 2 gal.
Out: 7941.6 gal
